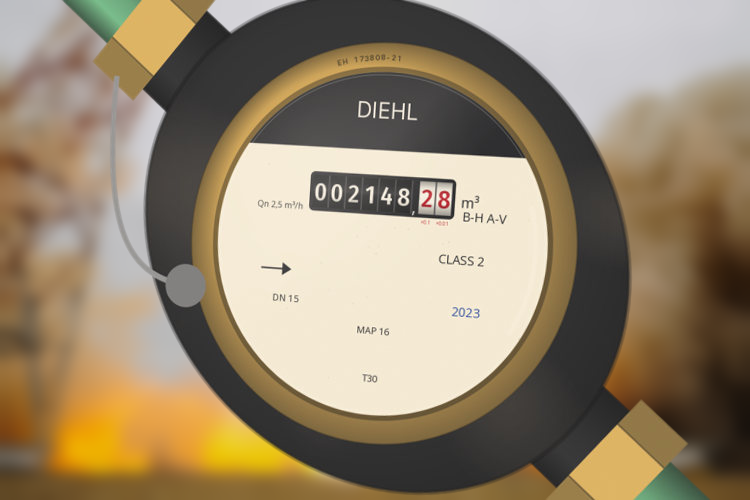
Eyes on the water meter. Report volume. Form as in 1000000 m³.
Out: 2148.28 m³
